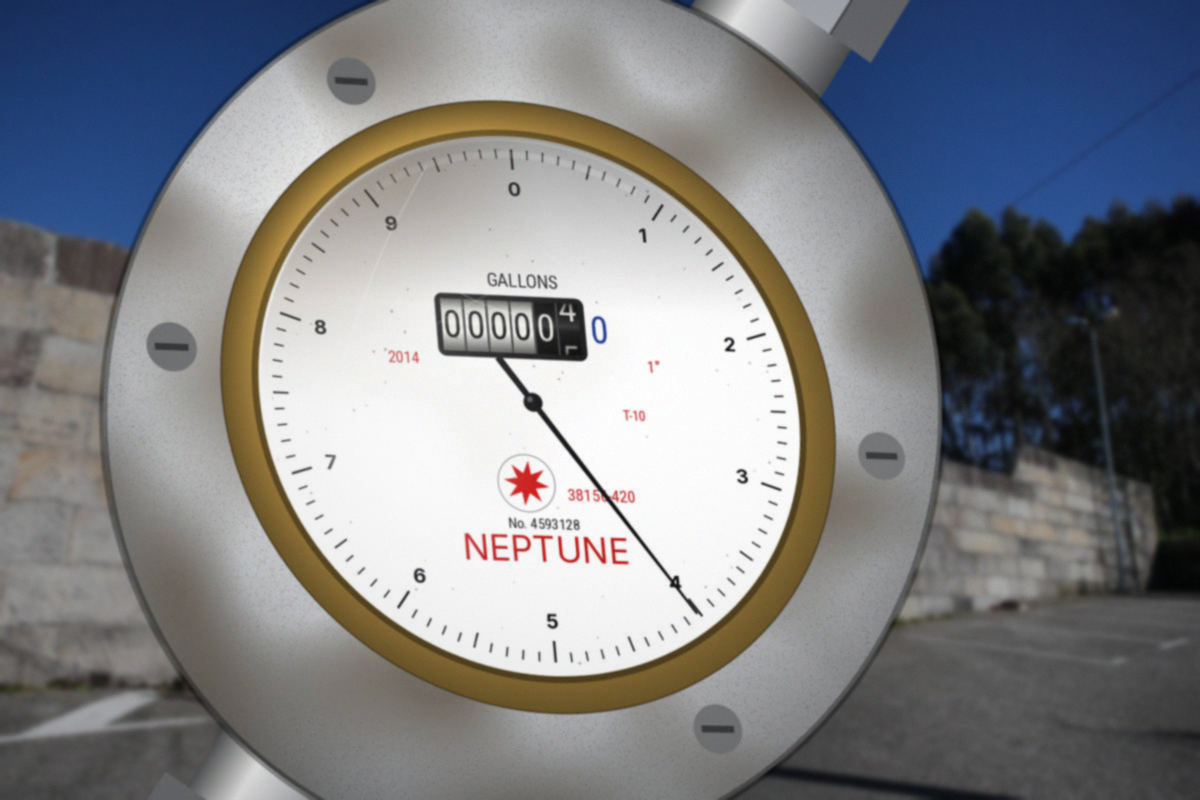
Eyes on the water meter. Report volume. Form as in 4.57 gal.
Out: 44.0 gal
